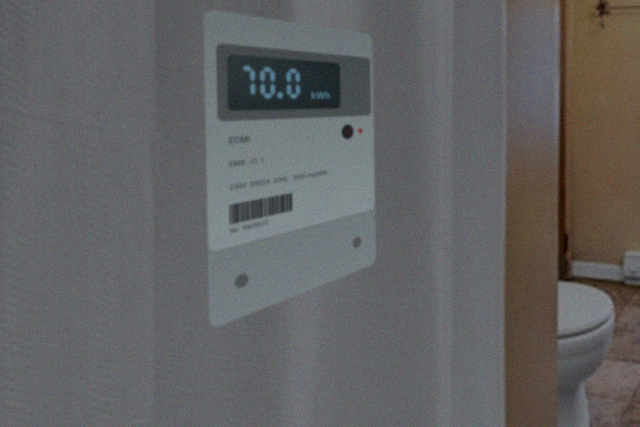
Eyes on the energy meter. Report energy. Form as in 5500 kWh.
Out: 70.0 kWh
